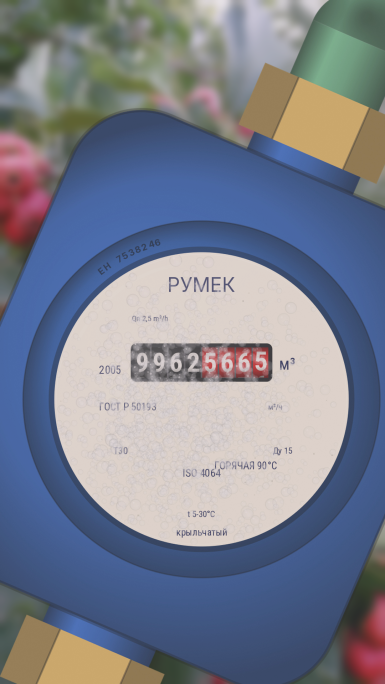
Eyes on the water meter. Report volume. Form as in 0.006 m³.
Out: 9962.5665 m³
